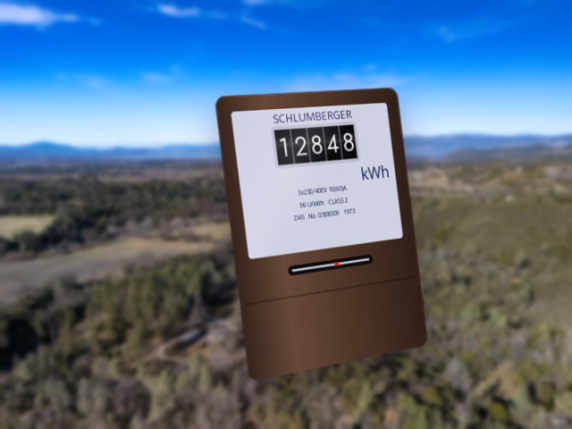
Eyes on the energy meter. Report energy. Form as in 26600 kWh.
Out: 12848 kWh
